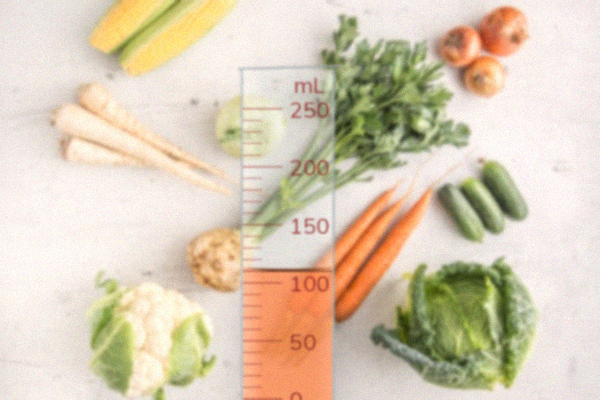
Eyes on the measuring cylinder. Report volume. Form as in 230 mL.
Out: 110 mL
